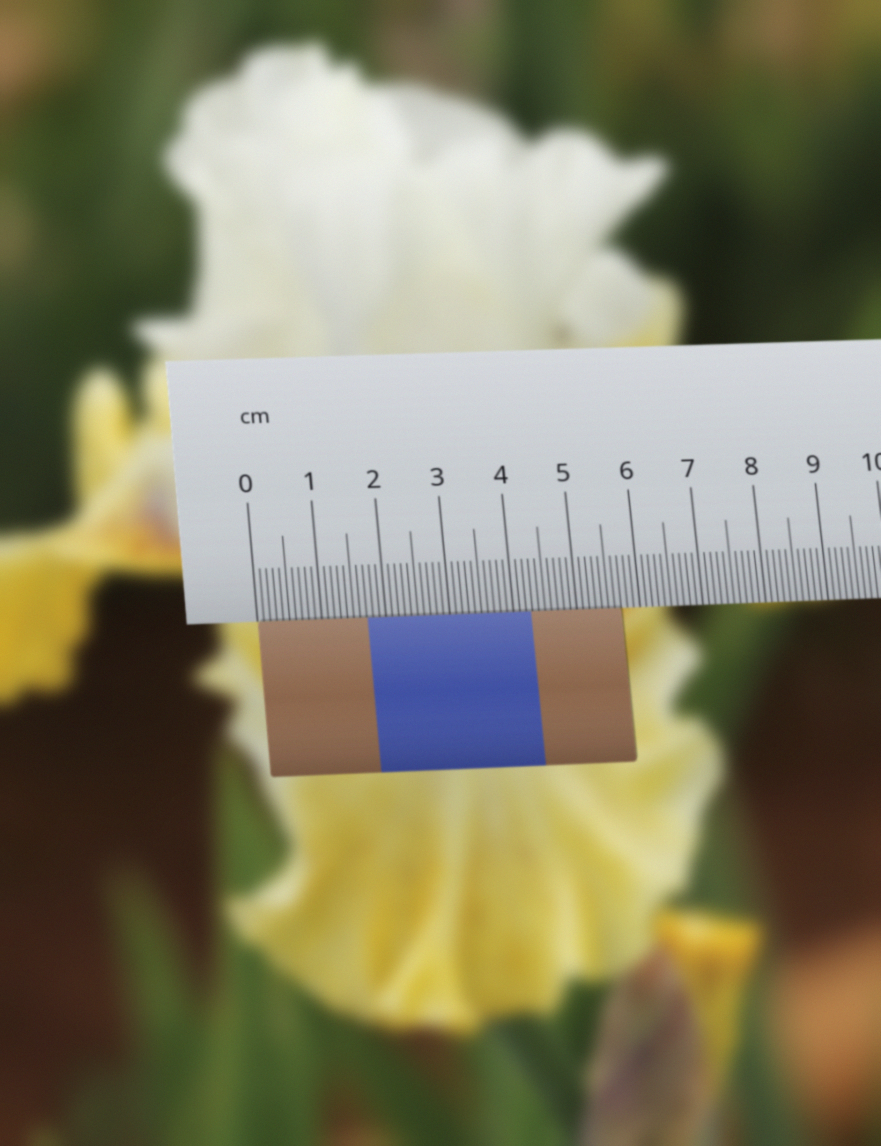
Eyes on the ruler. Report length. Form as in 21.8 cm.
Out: 5.7 cm
